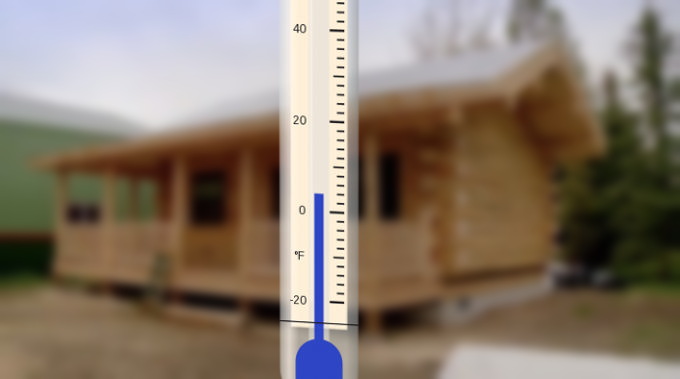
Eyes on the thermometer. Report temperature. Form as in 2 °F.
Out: 4 °F
